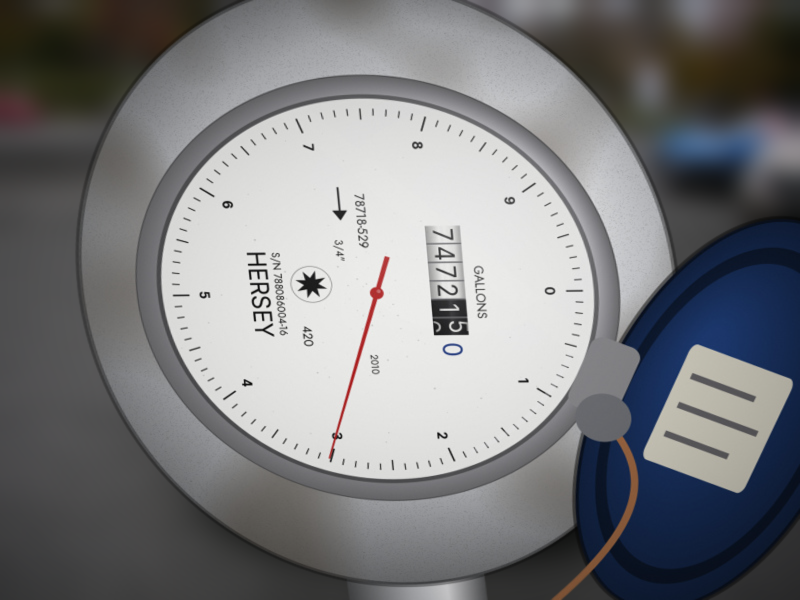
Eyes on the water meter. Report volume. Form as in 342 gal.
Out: 7472153.0 gal
